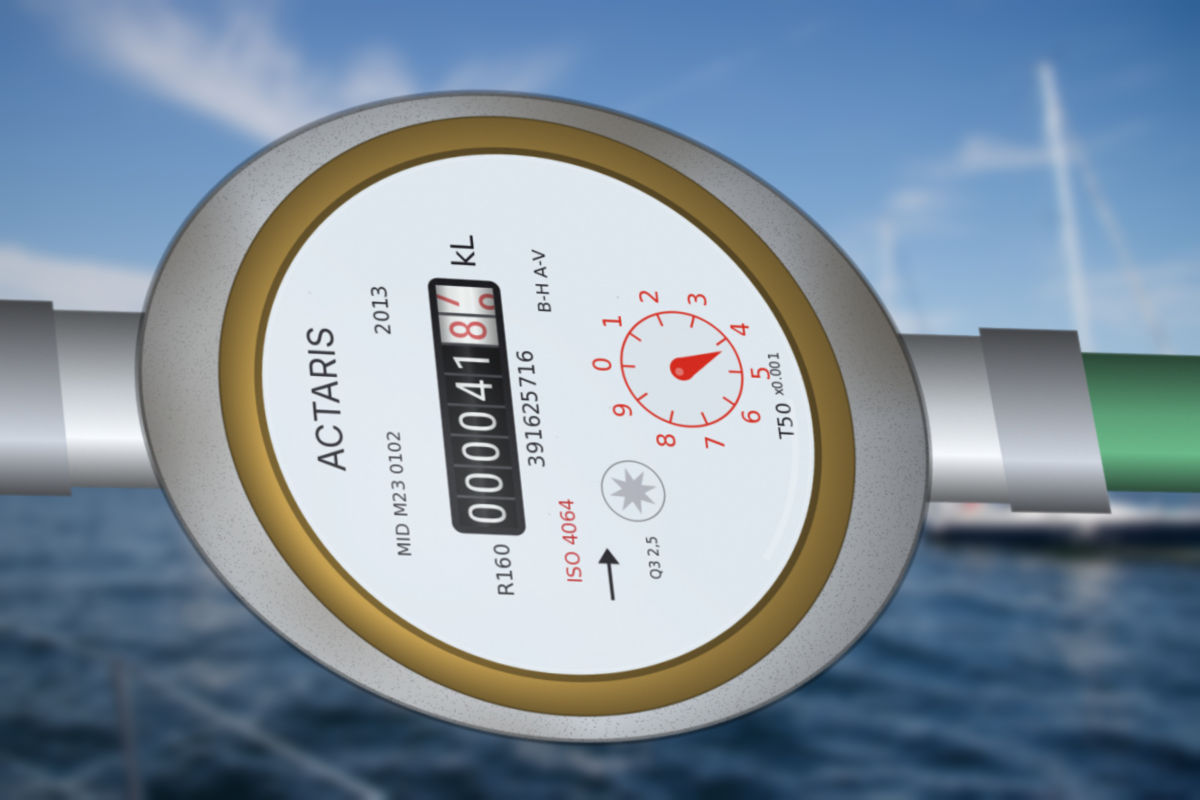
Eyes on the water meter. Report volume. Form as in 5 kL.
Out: 41.874 kL
